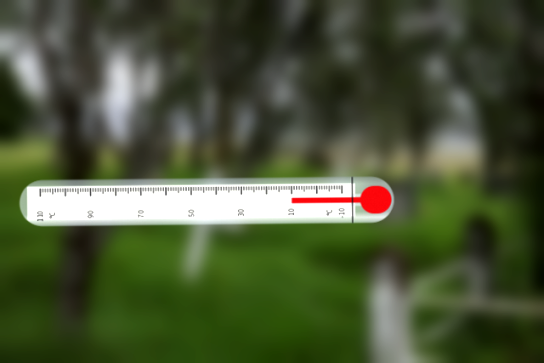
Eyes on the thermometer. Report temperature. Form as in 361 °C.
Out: 10 °C
